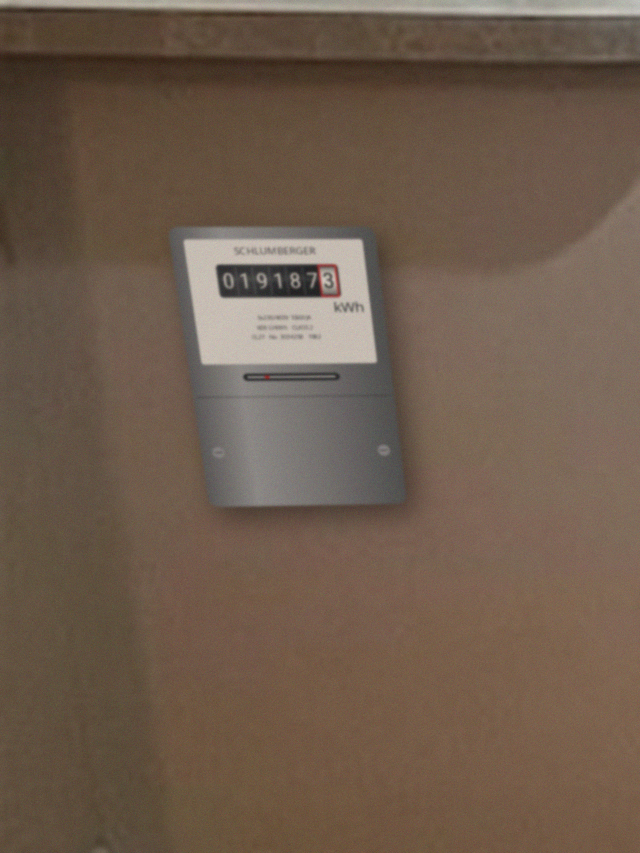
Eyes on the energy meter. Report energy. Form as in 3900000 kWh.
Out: 19187.3 kWh
